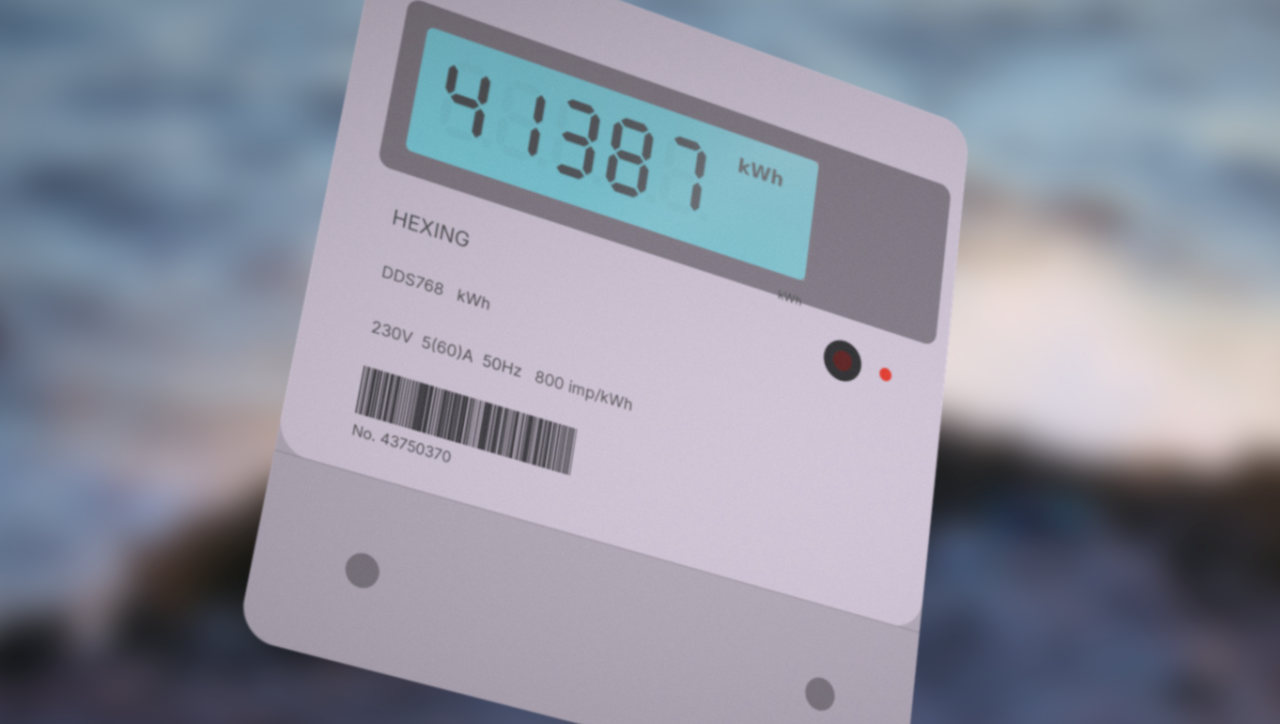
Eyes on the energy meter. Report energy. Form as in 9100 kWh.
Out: 41387 kWh
